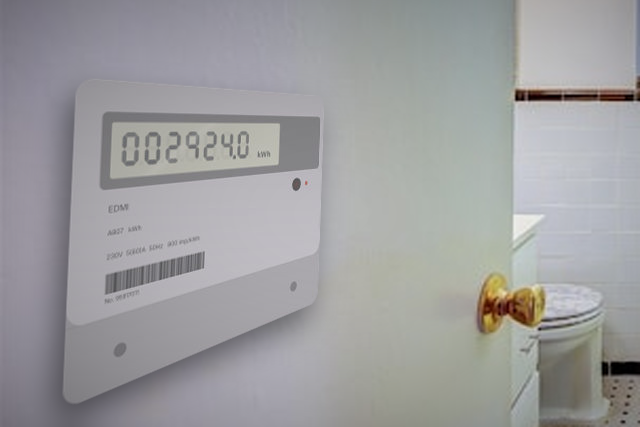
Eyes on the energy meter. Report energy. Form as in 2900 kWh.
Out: 2924.0 kWh
